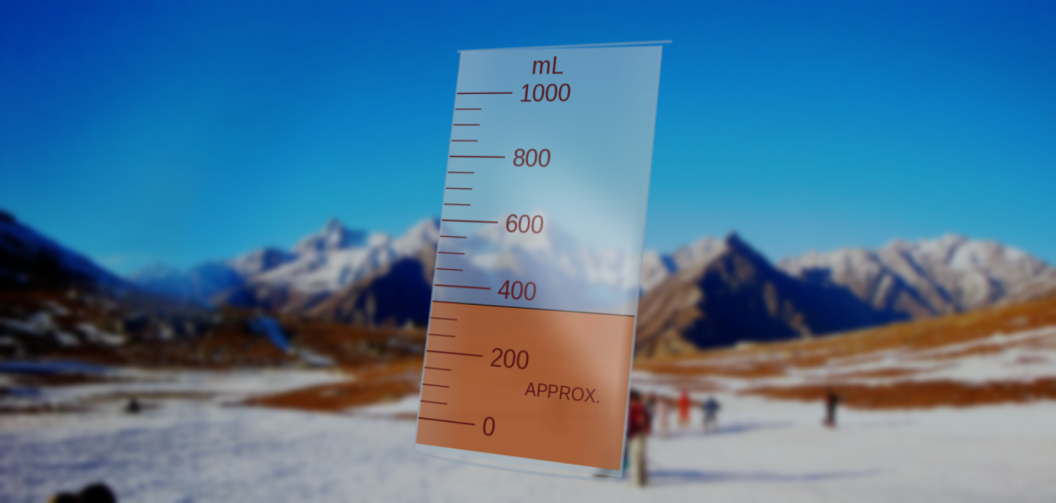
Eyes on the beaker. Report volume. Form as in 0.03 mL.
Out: 350 mL
